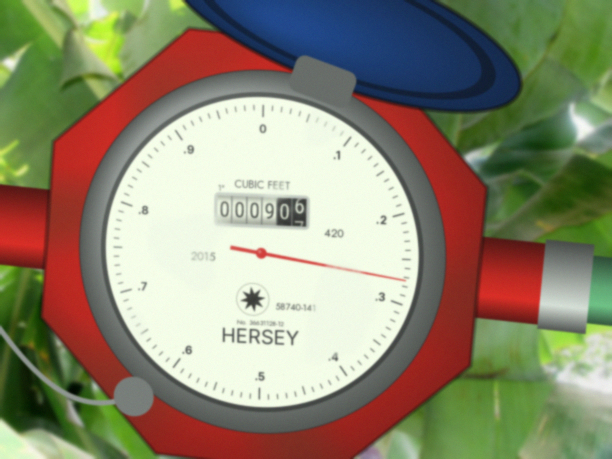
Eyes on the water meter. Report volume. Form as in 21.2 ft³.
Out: 906.27 ft³
